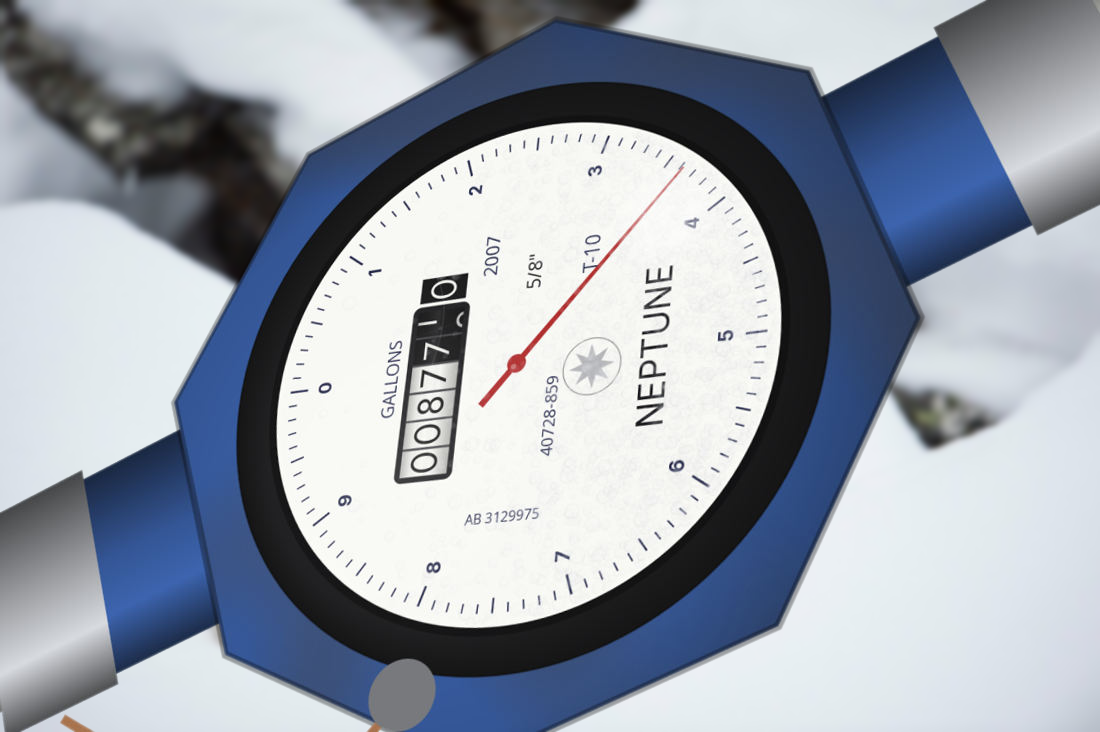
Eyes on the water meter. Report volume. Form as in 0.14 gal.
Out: 87713.6 gal
